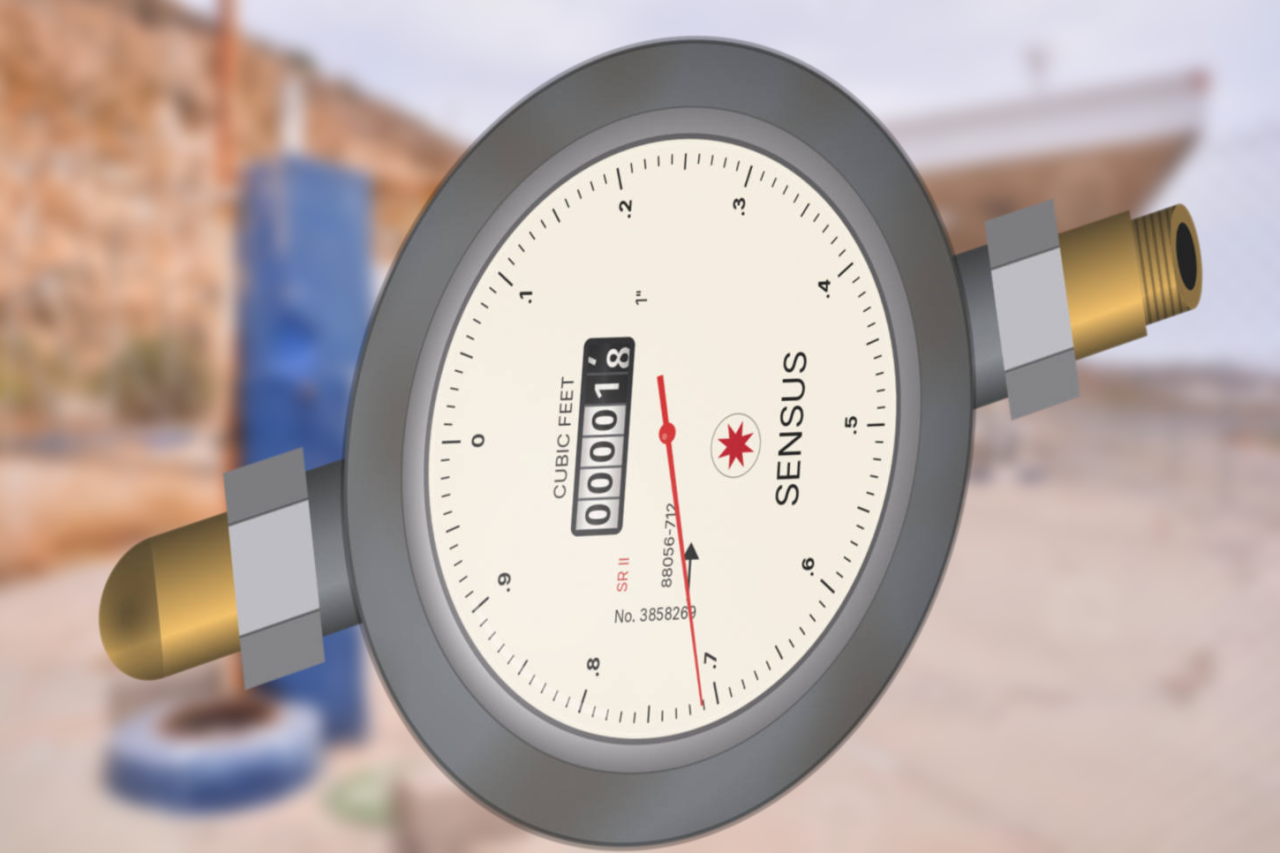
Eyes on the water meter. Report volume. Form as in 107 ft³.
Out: 17.71 ft³
